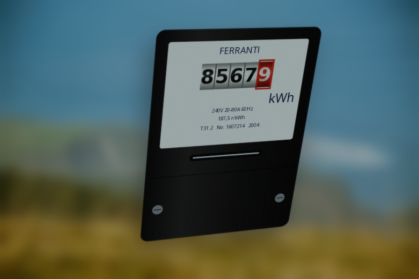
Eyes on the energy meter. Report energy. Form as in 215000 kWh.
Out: 8567.9 kWh
